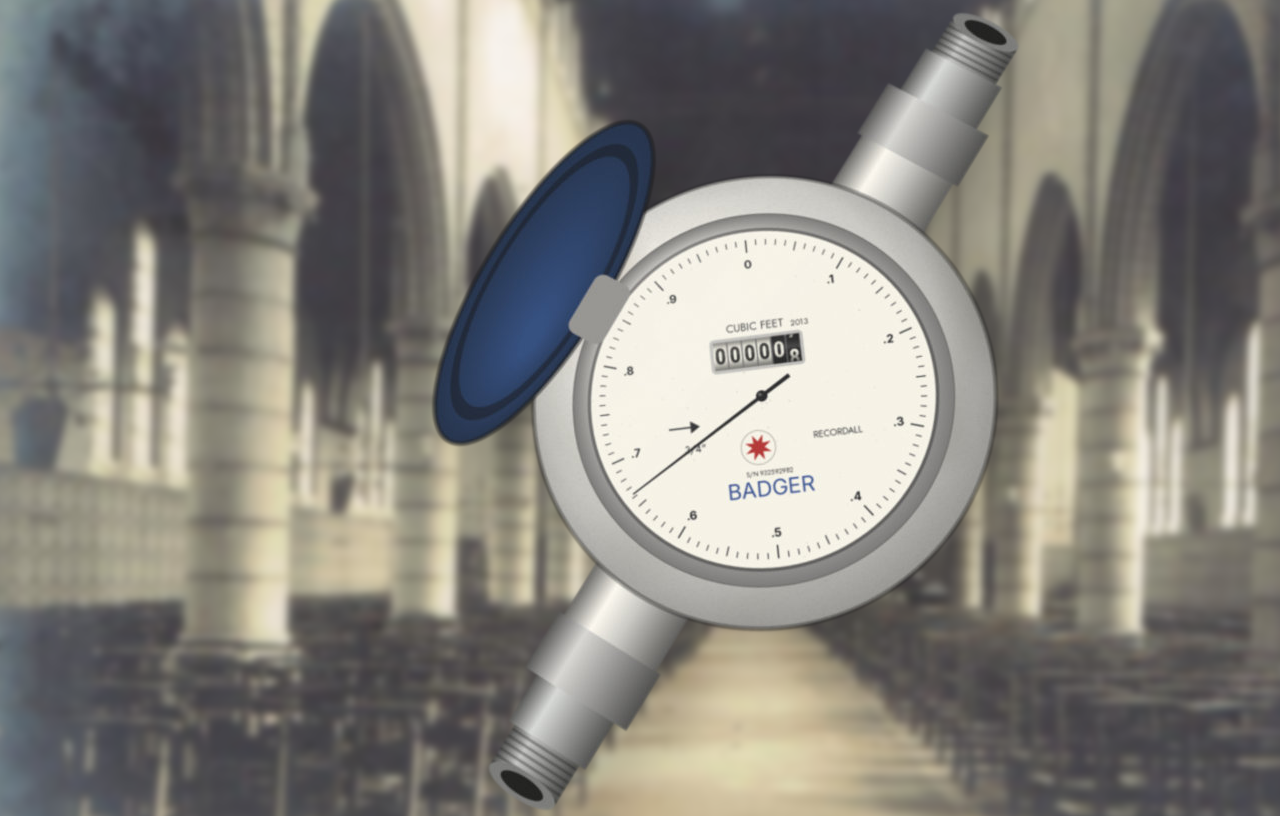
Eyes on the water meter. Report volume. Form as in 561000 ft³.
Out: 7.66 ft³
